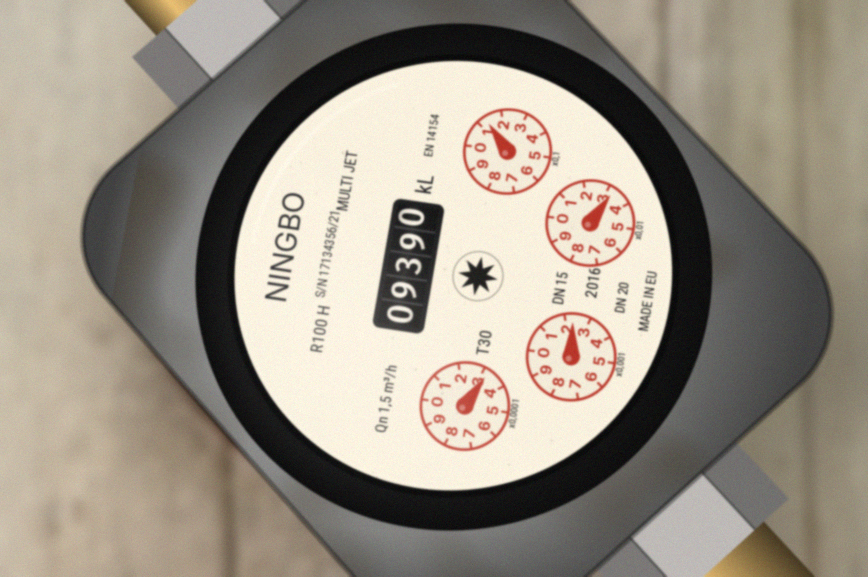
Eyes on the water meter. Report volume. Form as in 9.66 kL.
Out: 9390.1323 kL
